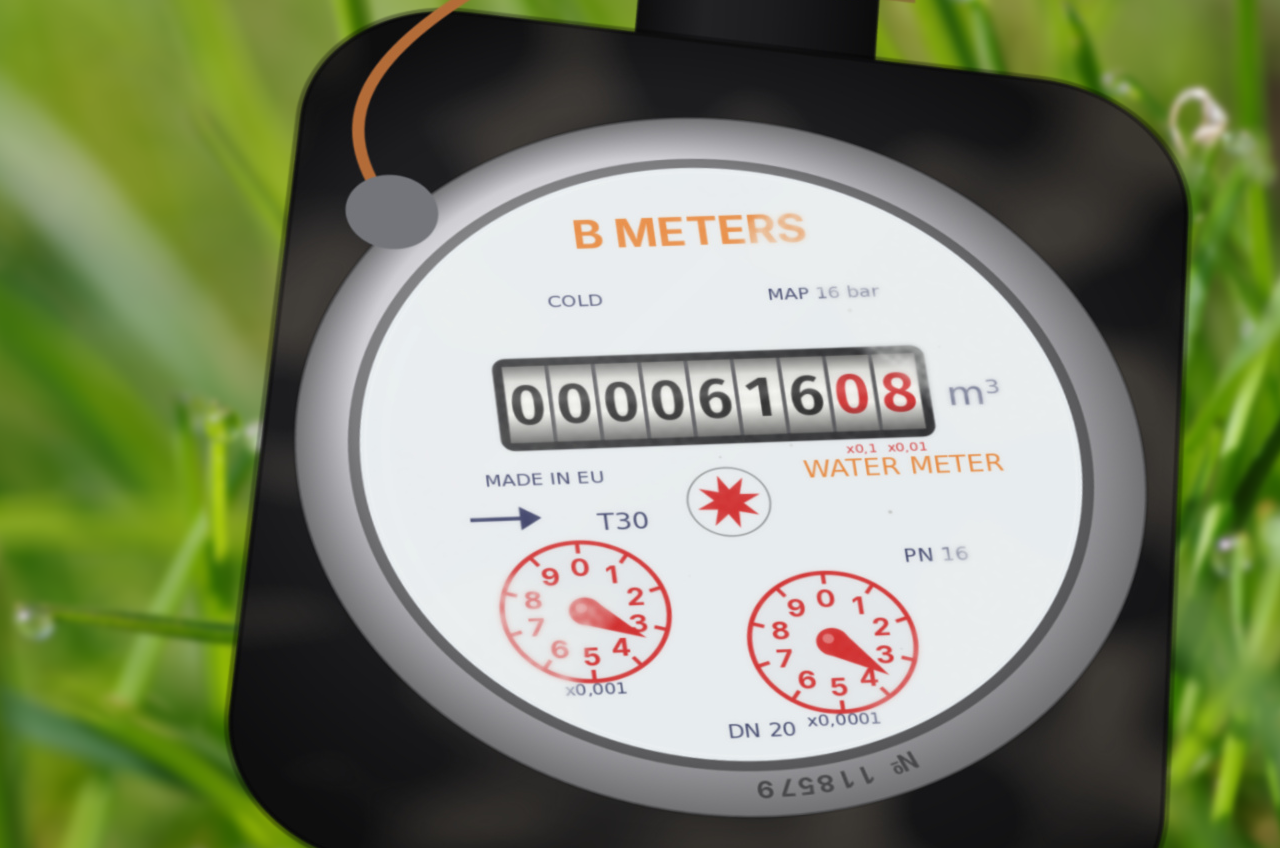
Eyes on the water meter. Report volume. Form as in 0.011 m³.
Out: 616.0833 m³
